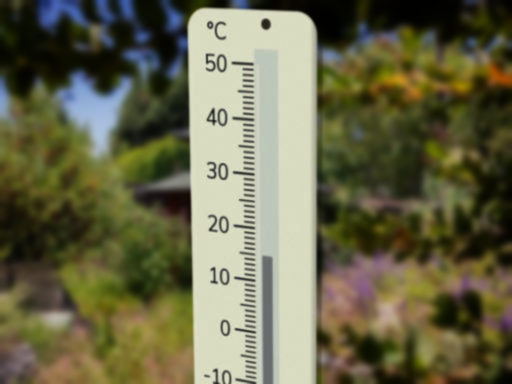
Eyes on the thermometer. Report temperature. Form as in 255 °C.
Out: 15 °C
